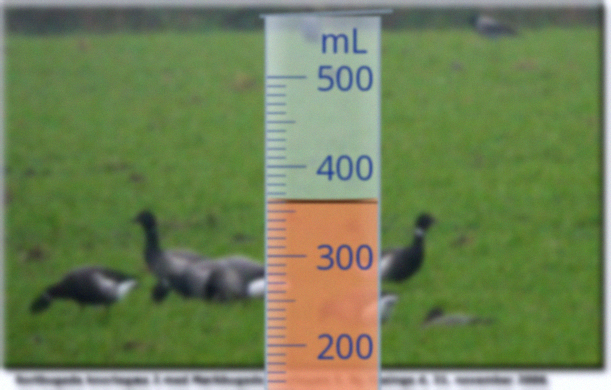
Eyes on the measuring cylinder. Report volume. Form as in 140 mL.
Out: 360 mL
